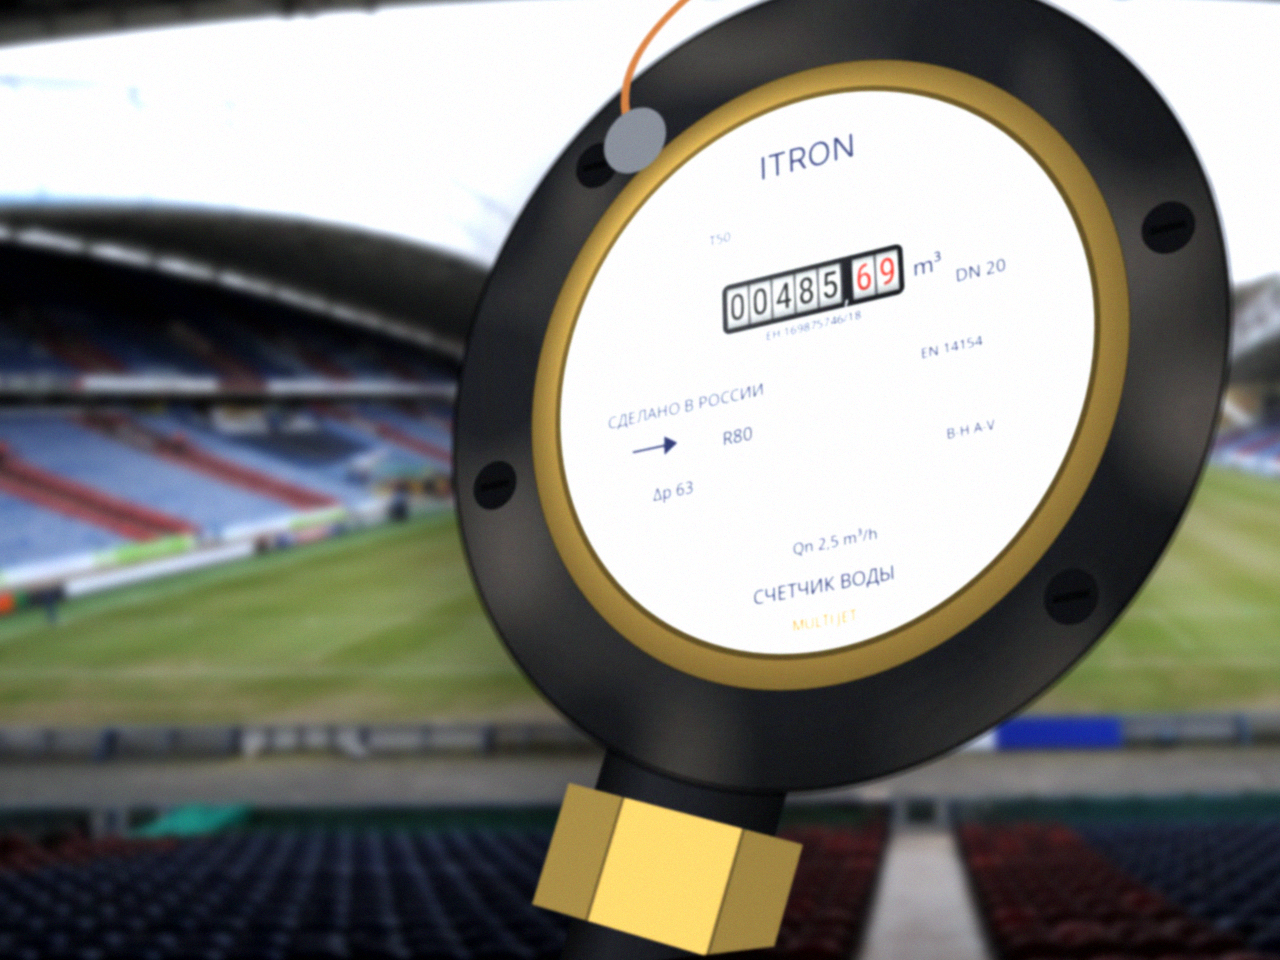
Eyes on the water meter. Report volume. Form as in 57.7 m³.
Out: 485.69 m³
